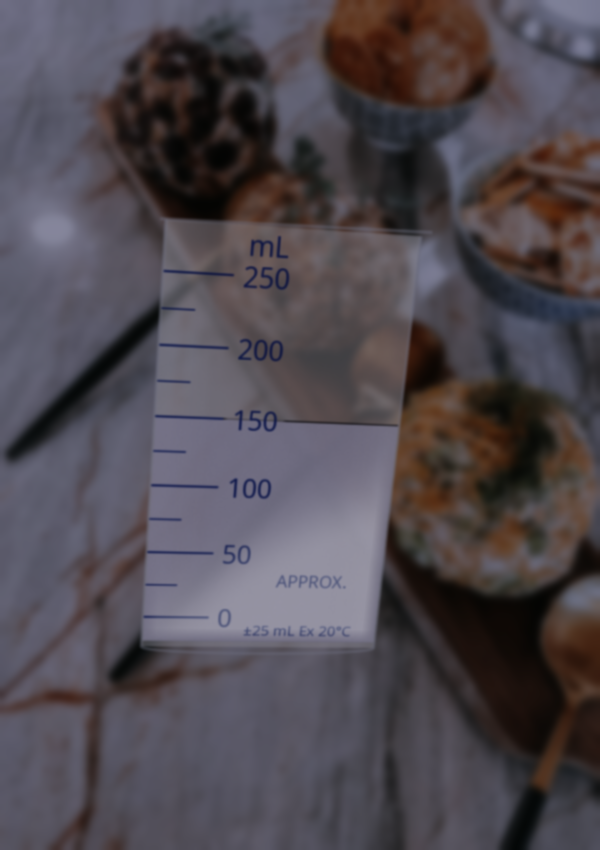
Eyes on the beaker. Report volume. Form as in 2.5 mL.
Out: 150 mL
